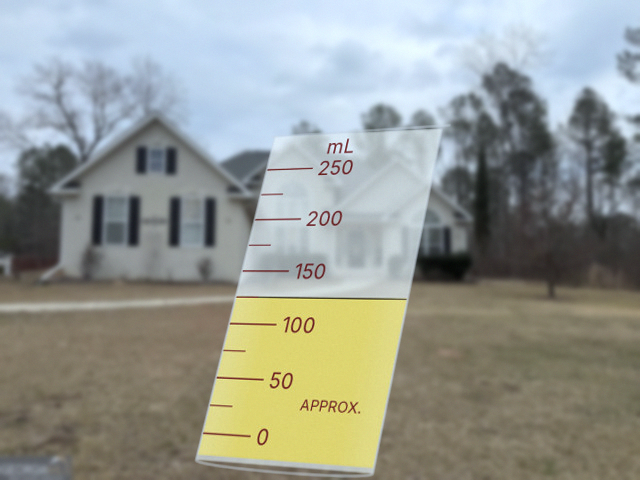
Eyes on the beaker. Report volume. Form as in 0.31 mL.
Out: 125 mL
